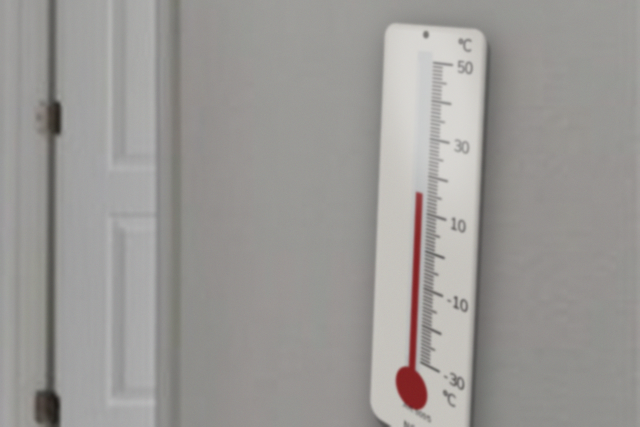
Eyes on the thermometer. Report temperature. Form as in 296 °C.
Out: 15 °C
